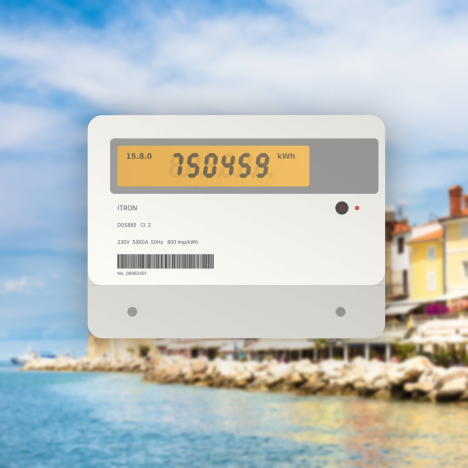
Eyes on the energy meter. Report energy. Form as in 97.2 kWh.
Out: 750459 kWh
